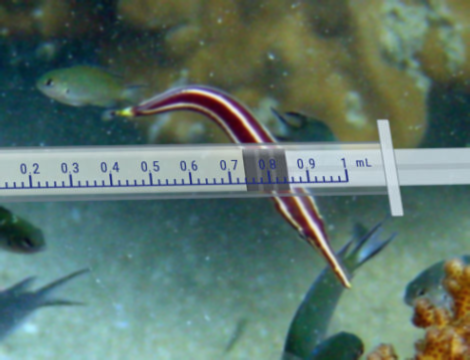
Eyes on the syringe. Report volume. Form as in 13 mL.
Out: 0.74 mL
